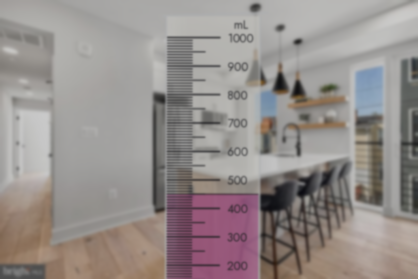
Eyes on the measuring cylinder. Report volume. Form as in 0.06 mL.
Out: 450 mL
